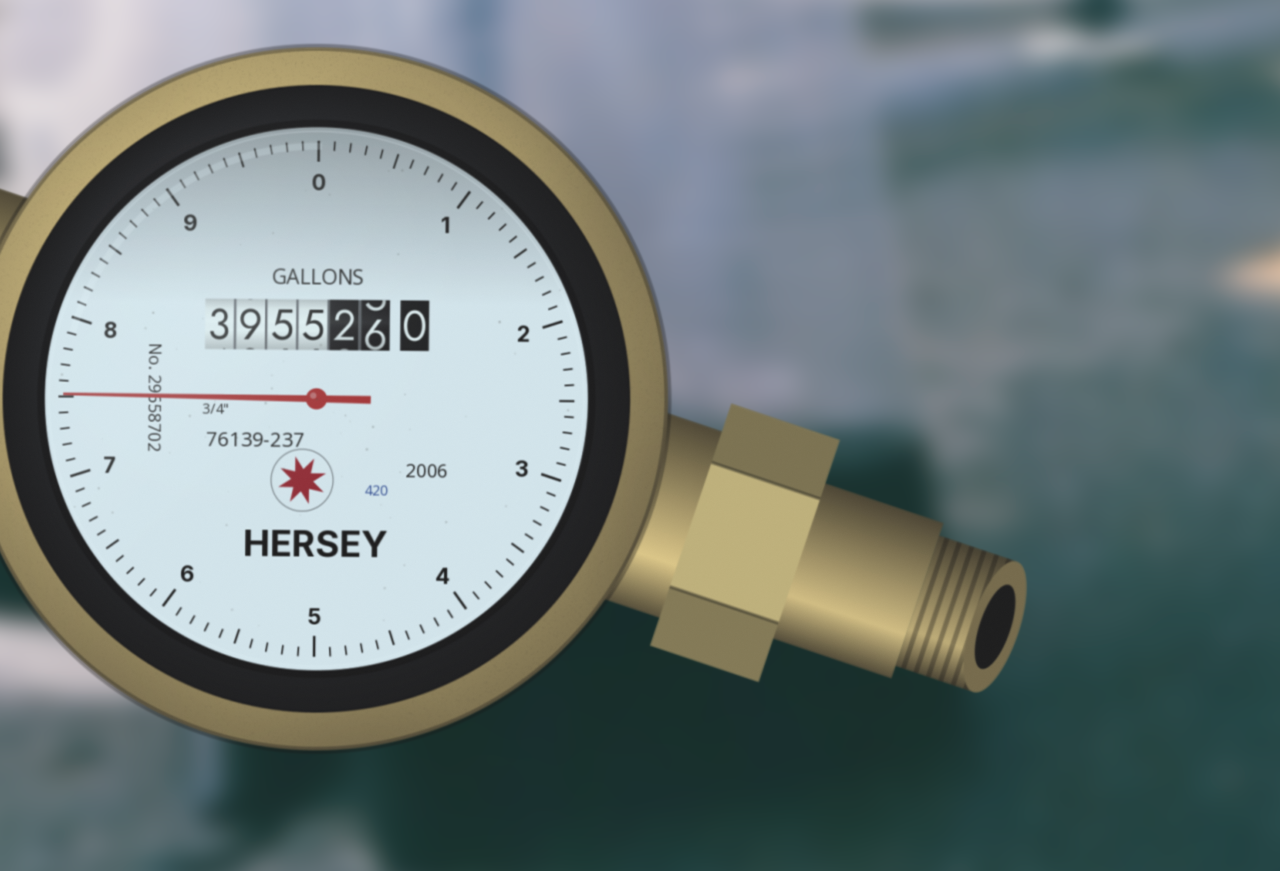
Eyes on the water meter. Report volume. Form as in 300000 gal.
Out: 3955257.5 gal
